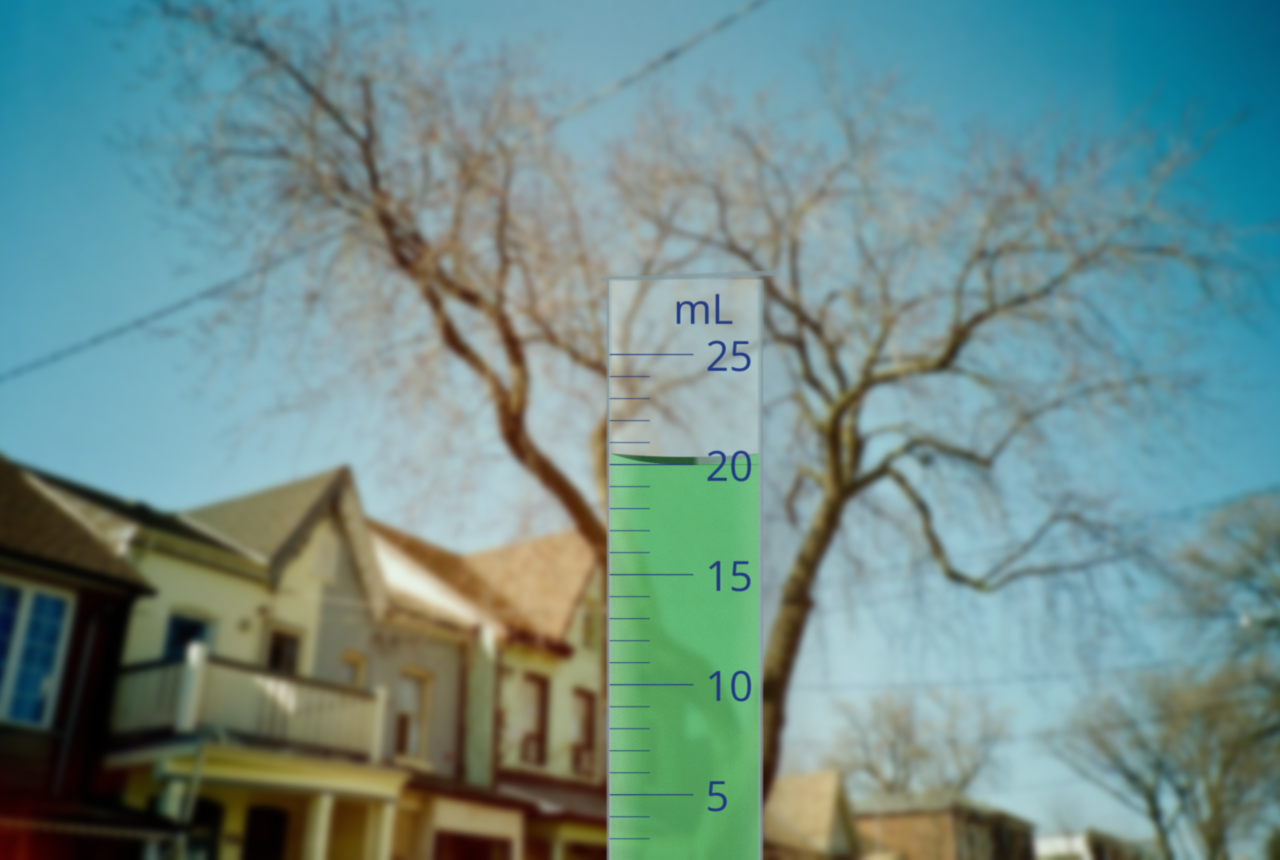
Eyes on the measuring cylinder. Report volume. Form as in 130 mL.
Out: 20 mL
